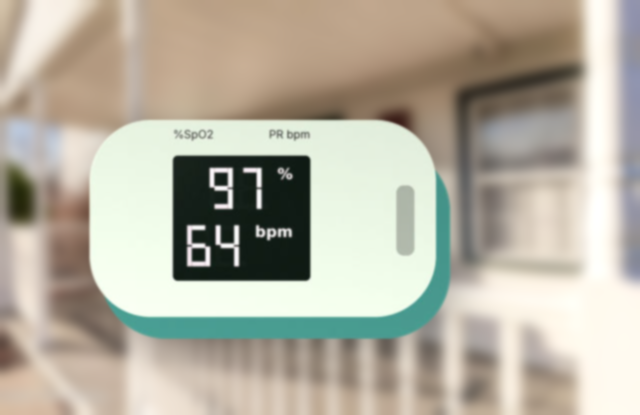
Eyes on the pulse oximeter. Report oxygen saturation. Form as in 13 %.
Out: 97 %
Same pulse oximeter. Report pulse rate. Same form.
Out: 64 bpm
